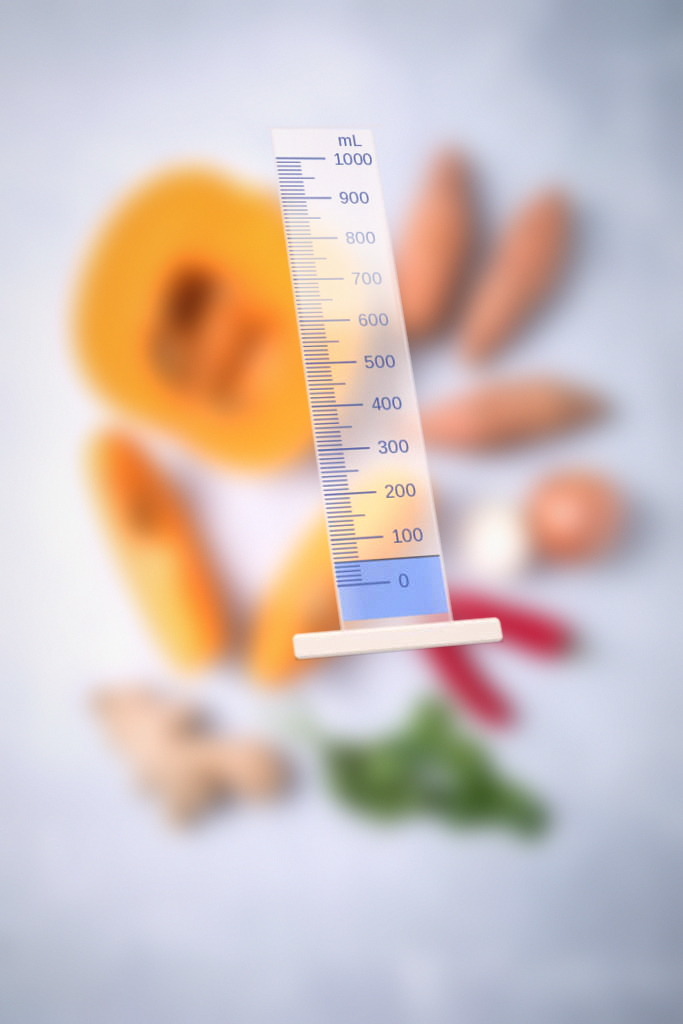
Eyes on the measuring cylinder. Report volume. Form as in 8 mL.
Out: 50 mL
